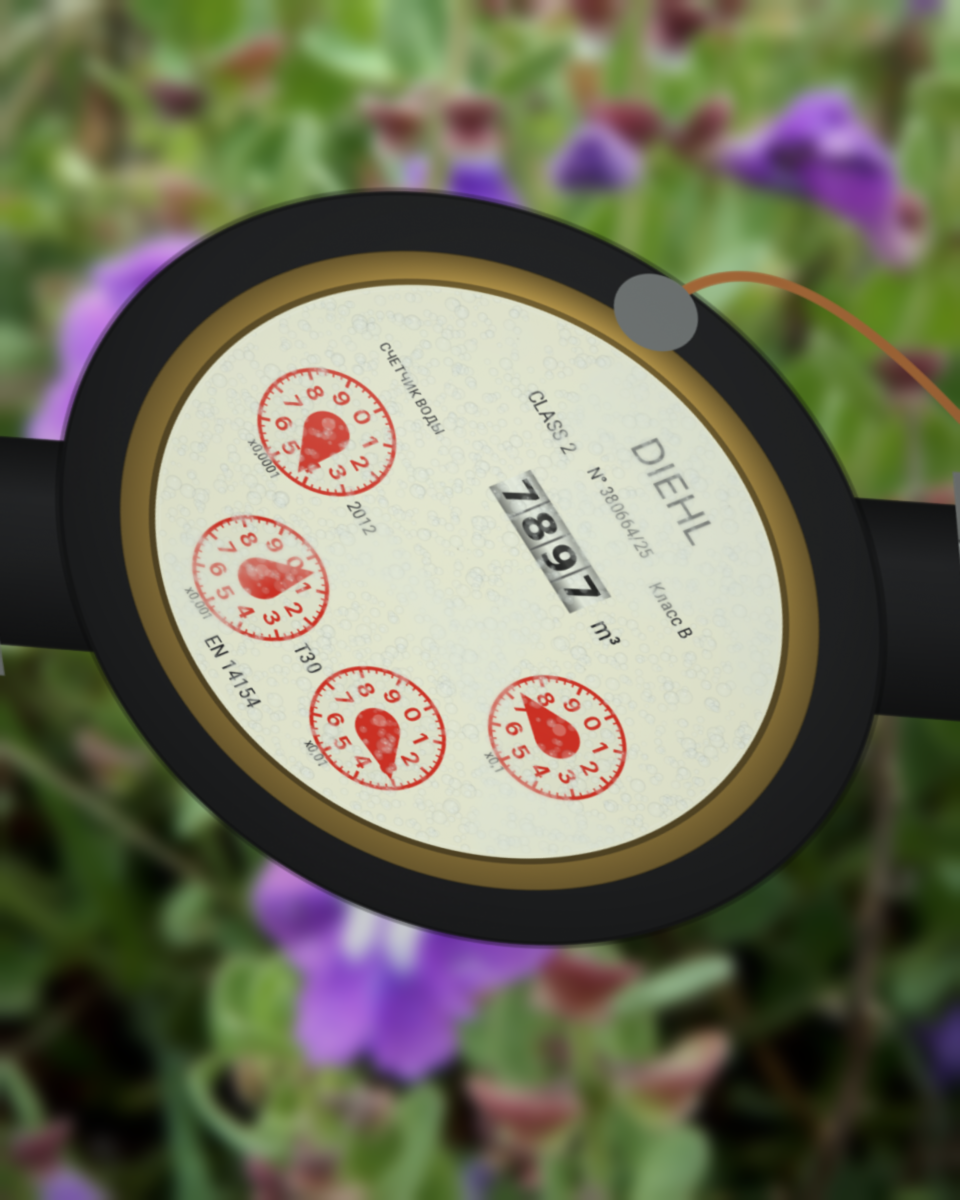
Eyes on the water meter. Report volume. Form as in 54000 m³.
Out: 7897.7304 m³
